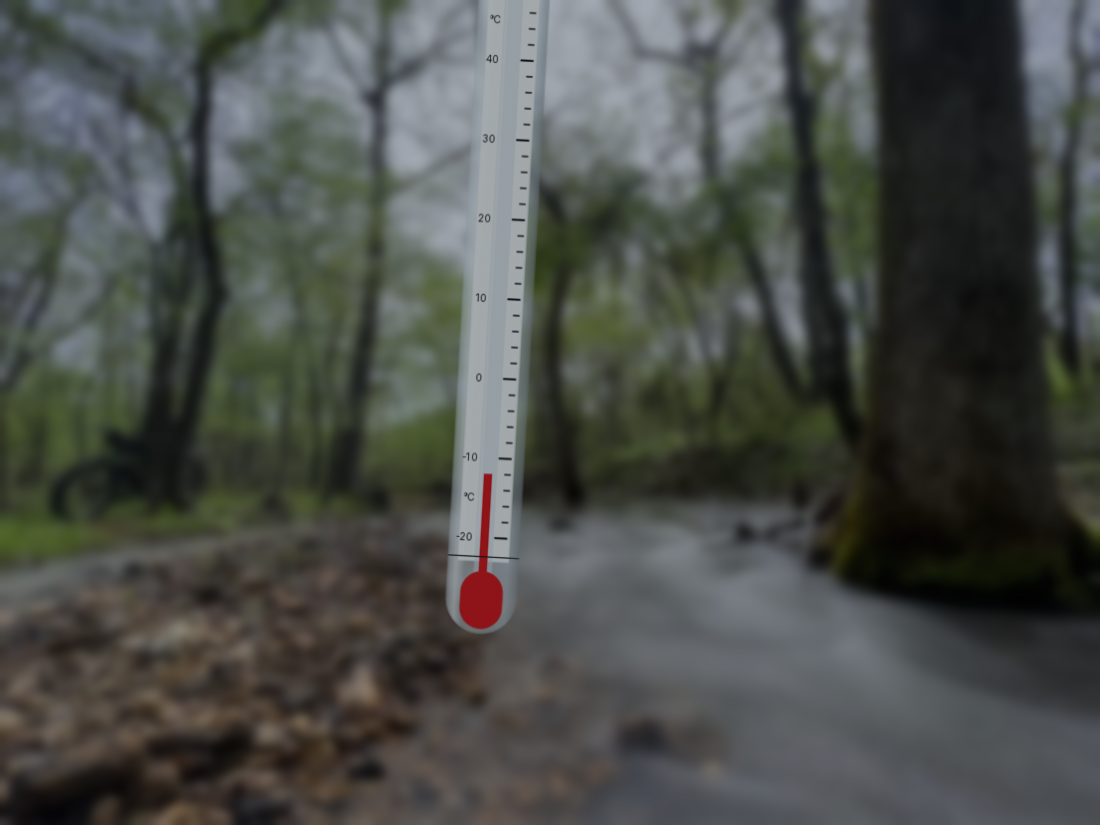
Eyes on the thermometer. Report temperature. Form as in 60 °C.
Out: -12 °C
